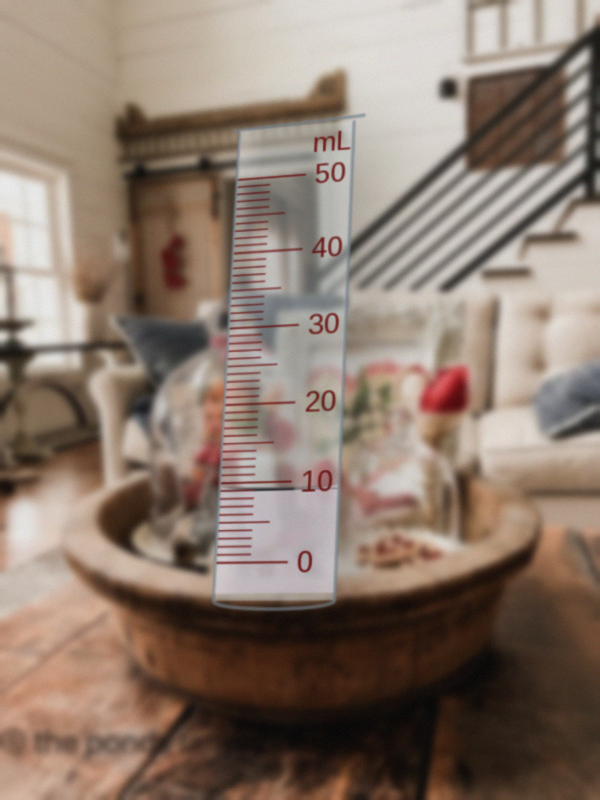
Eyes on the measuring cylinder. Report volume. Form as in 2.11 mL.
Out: 9 mL
